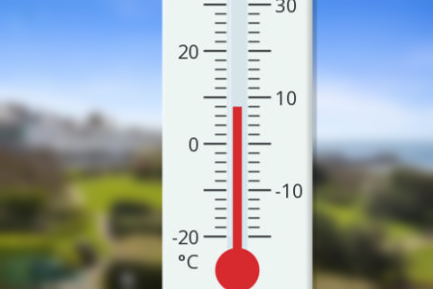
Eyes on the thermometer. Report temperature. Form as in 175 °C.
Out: 8 °C
